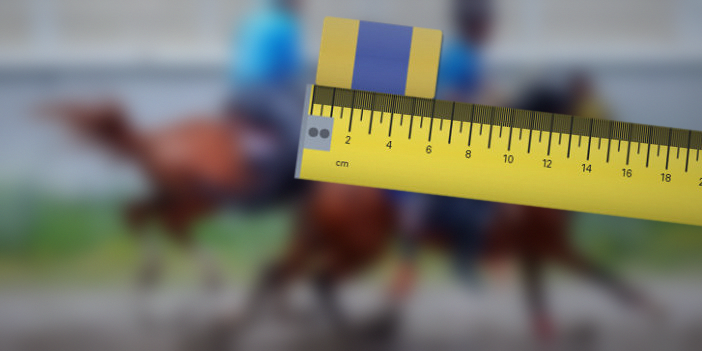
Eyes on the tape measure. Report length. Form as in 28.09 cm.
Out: 6 cm
